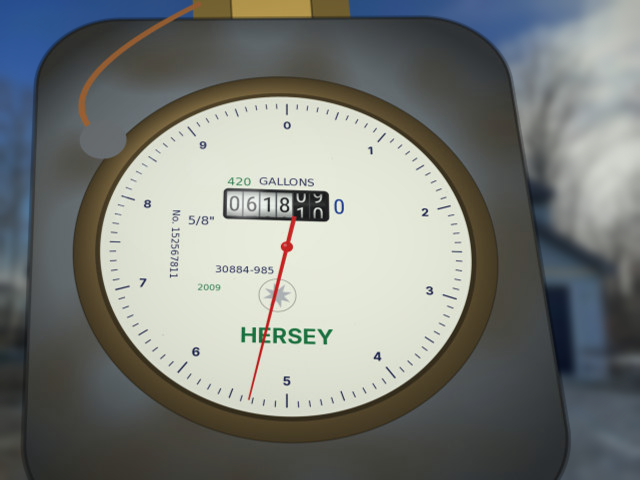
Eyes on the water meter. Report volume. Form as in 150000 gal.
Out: 618095.3 gal
